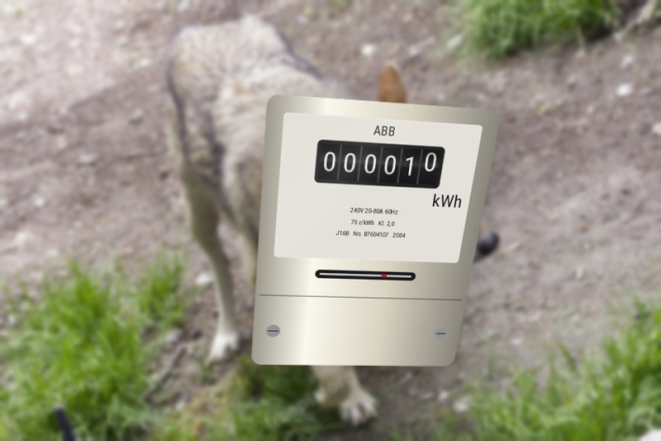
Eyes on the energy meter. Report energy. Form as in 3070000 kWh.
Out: 10 kWh
